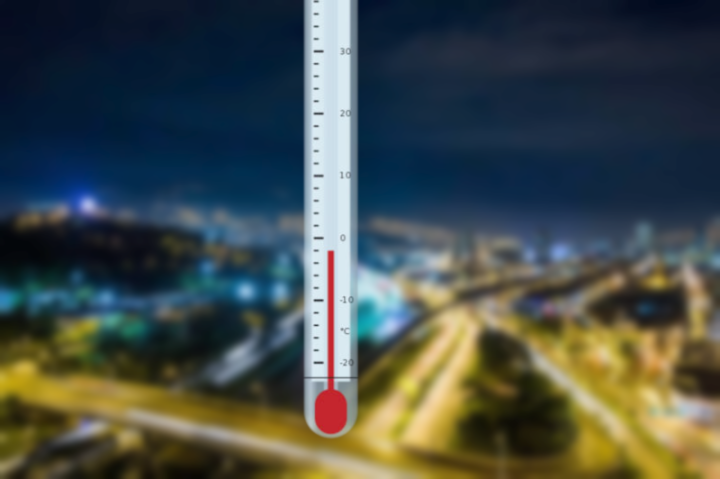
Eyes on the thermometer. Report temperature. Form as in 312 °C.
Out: -2 °C
